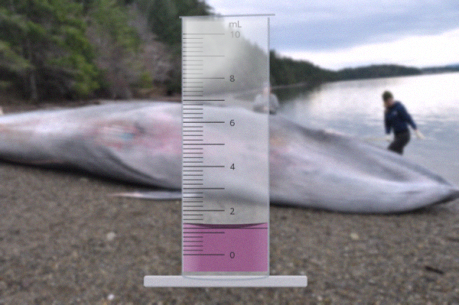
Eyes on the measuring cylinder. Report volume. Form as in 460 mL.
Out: 1.2 mL
